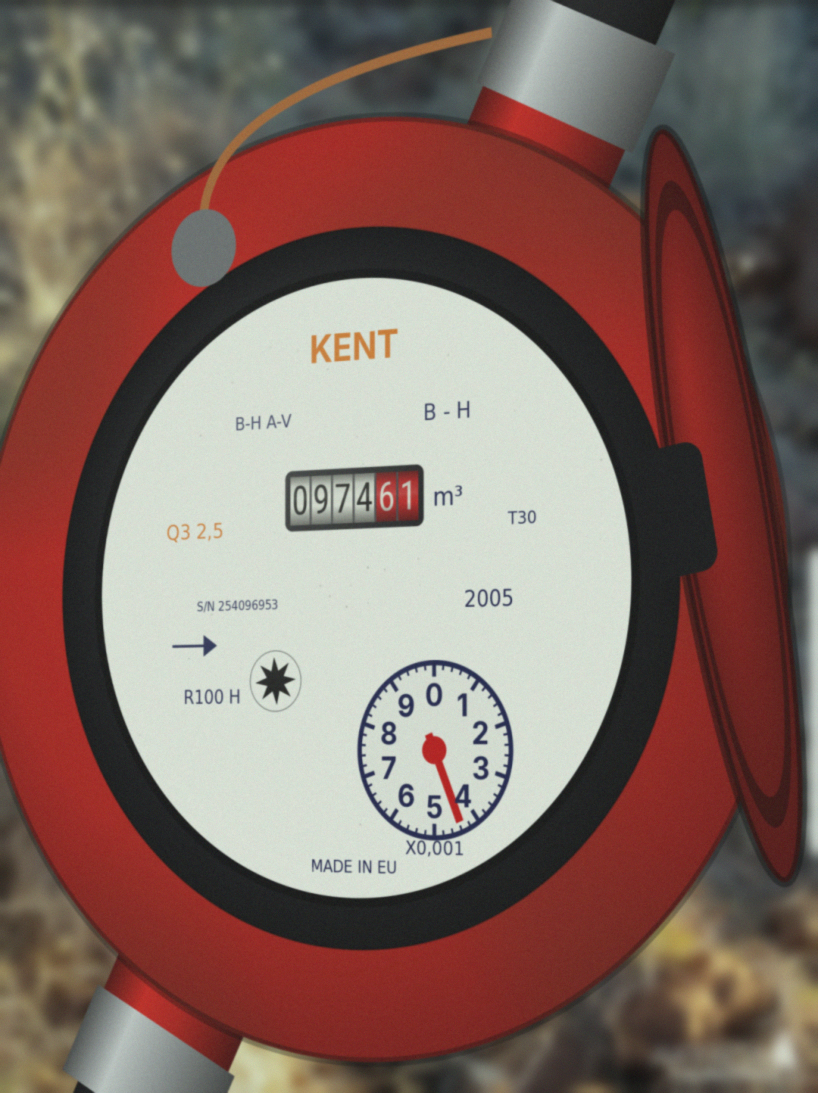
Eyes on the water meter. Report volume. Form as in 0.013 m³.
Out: 974.614 m³
